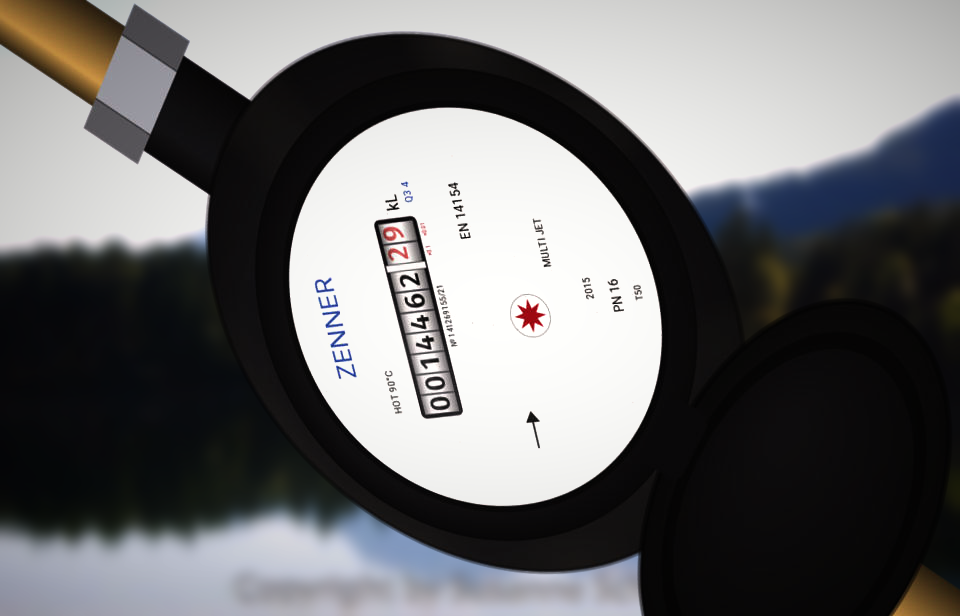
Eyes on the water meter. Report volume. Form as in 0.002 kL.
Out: 14462.29 kL
